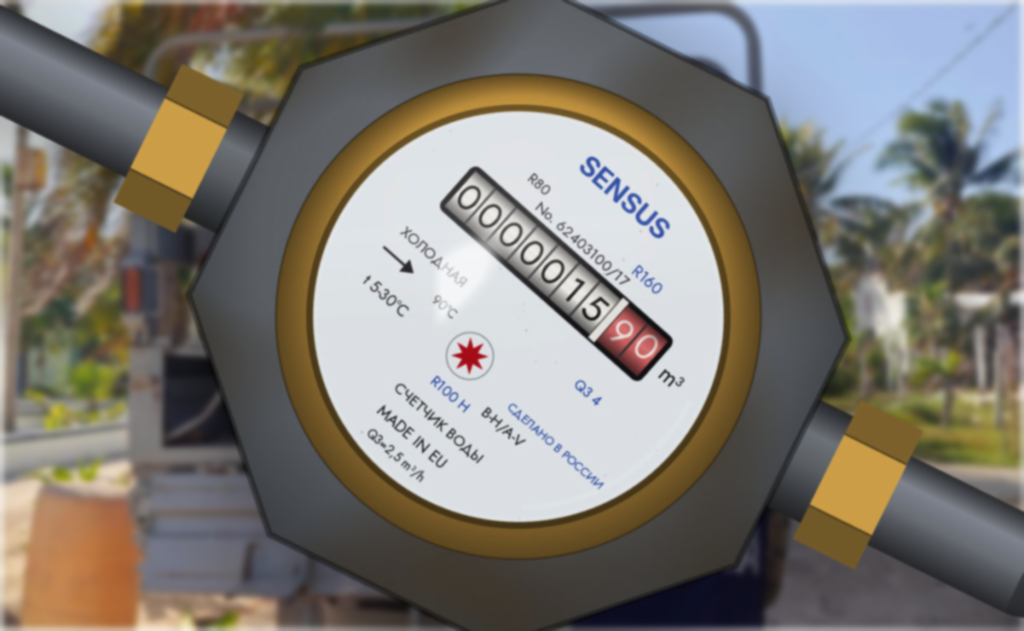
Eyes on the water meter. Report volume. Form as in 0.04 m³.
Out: 15.90 m³
